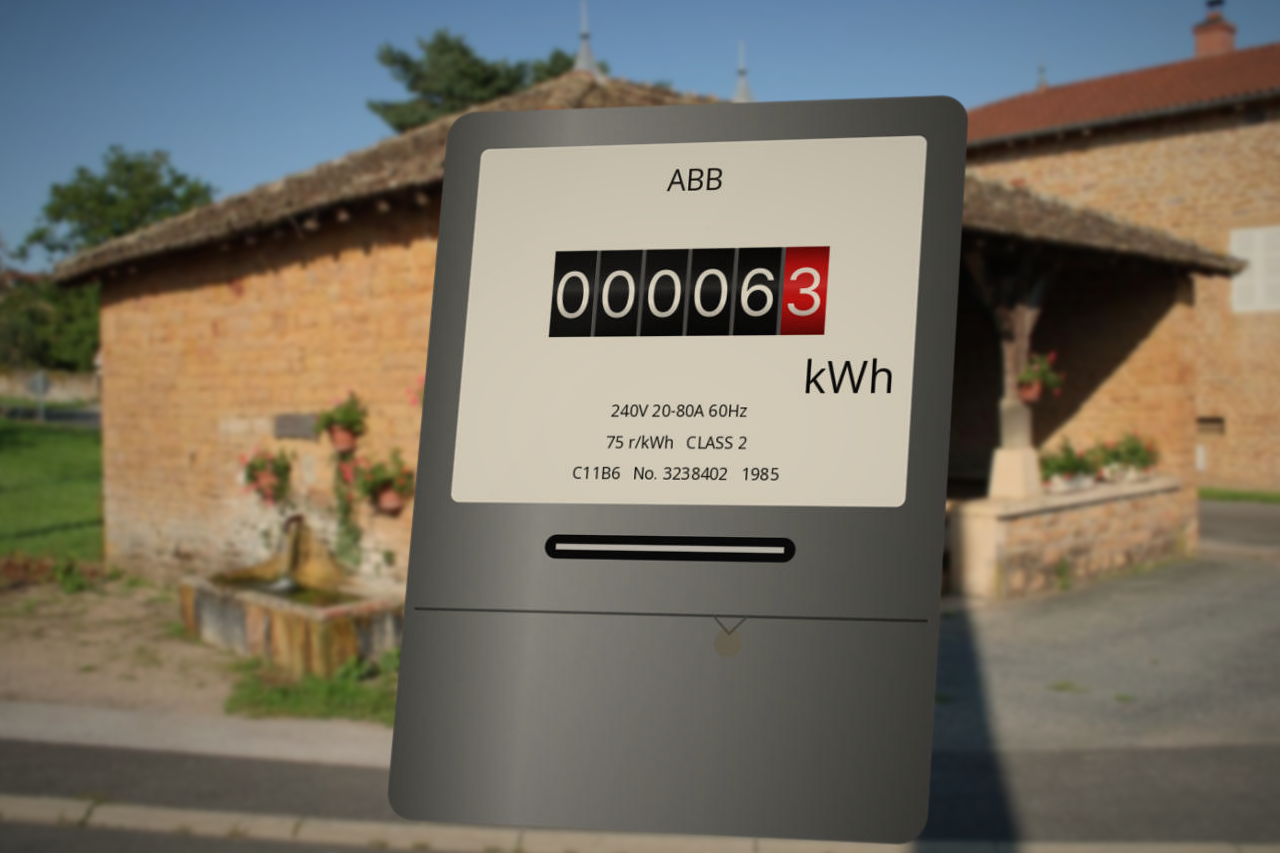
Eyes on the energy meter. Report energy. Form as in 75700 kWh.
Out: 6.3 kWh
